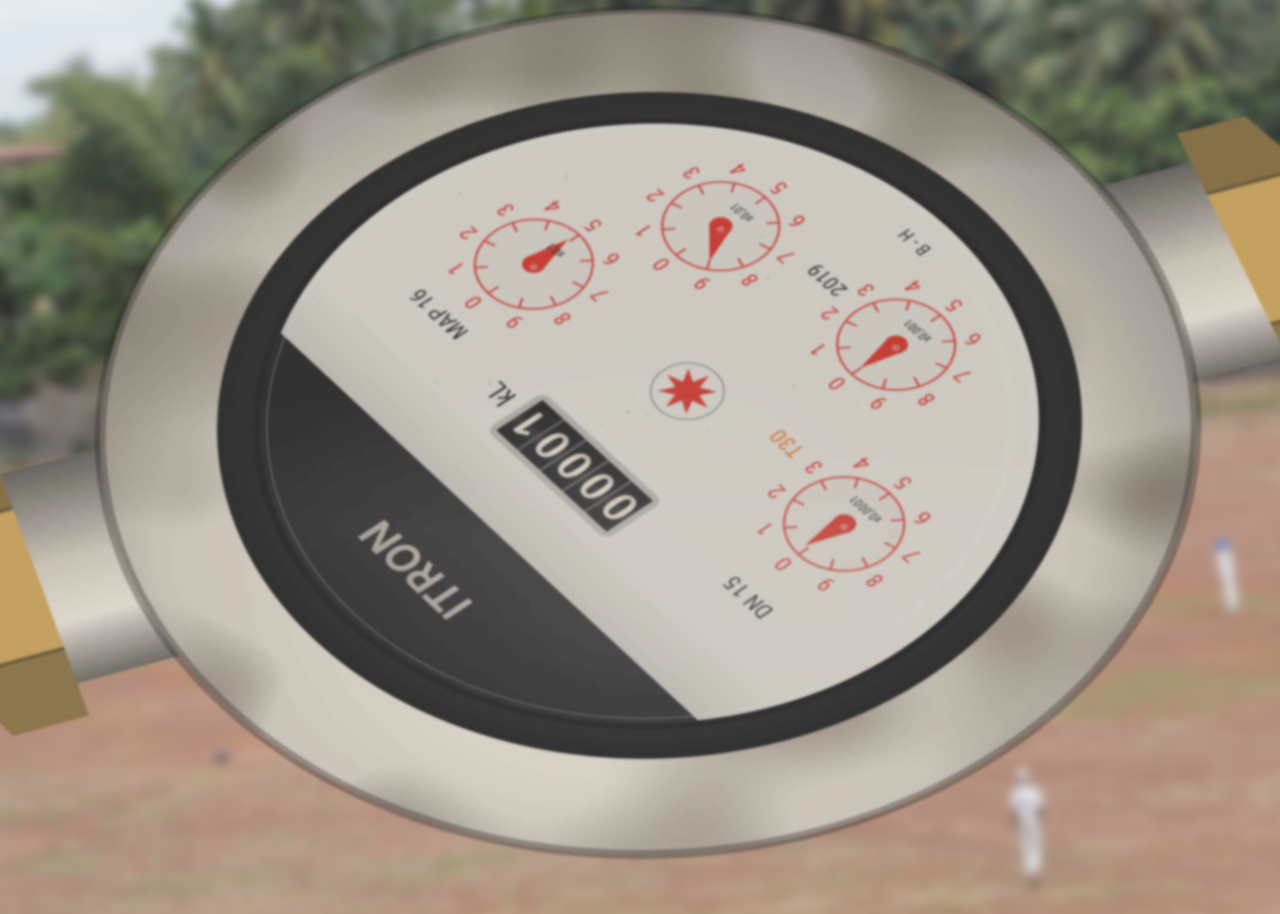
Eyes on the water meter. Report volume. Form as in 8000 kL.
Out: 1.4900 kL
